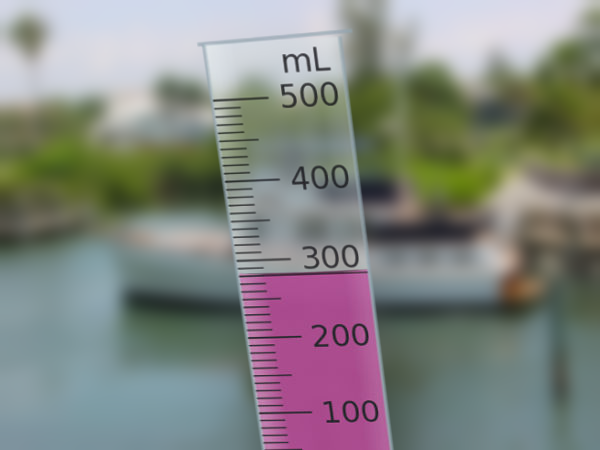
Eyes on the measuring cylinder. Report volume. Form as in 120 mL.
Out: 280 mL
